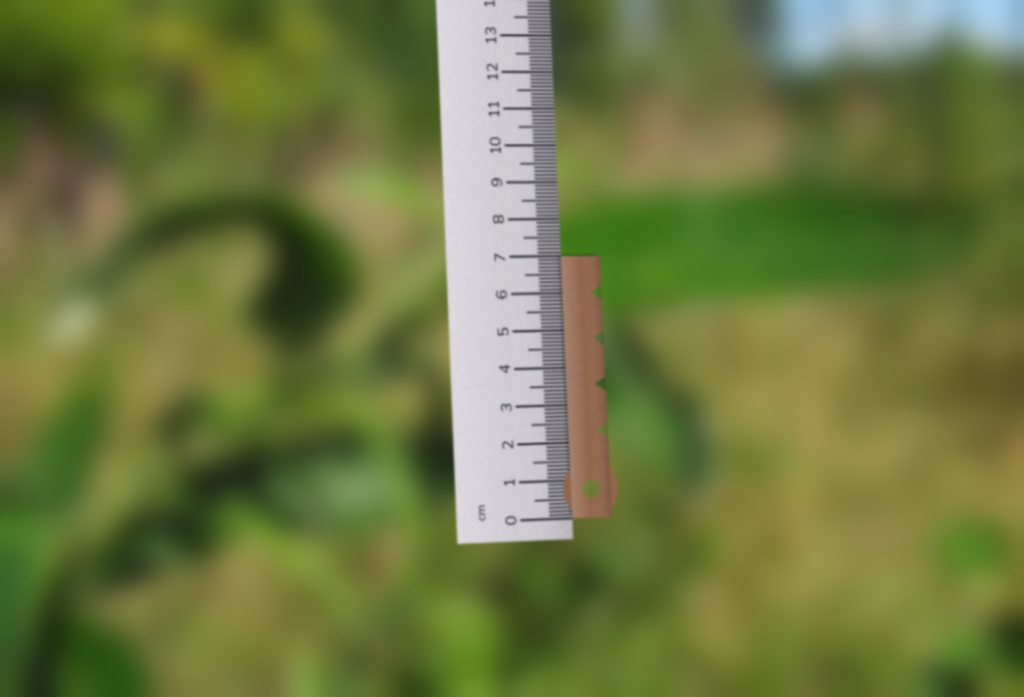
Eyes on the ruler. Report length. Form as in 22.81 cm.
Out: 7 cm
